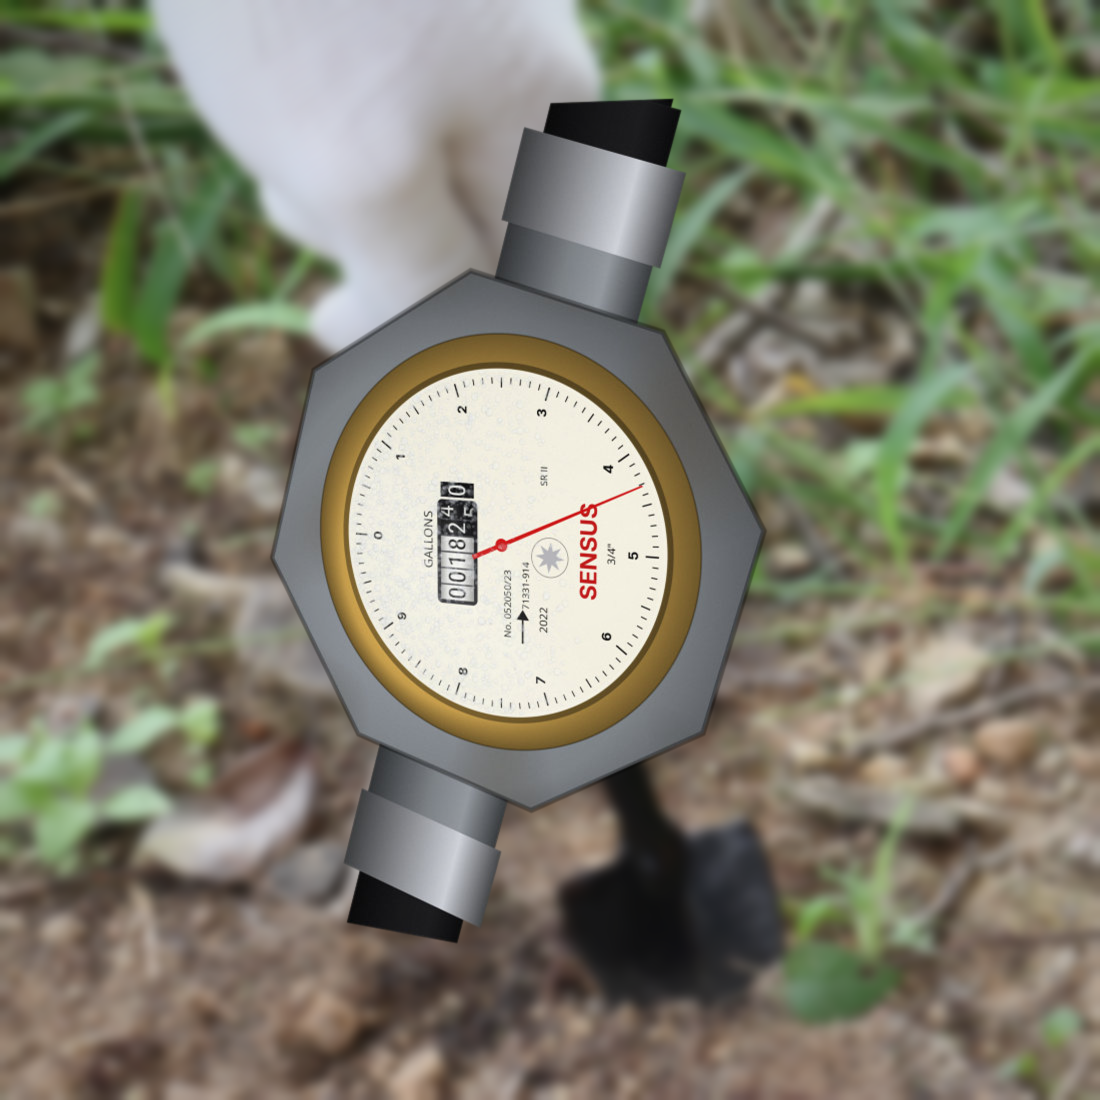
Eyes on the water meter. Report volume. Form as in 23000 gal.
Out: 18244.3 gal
